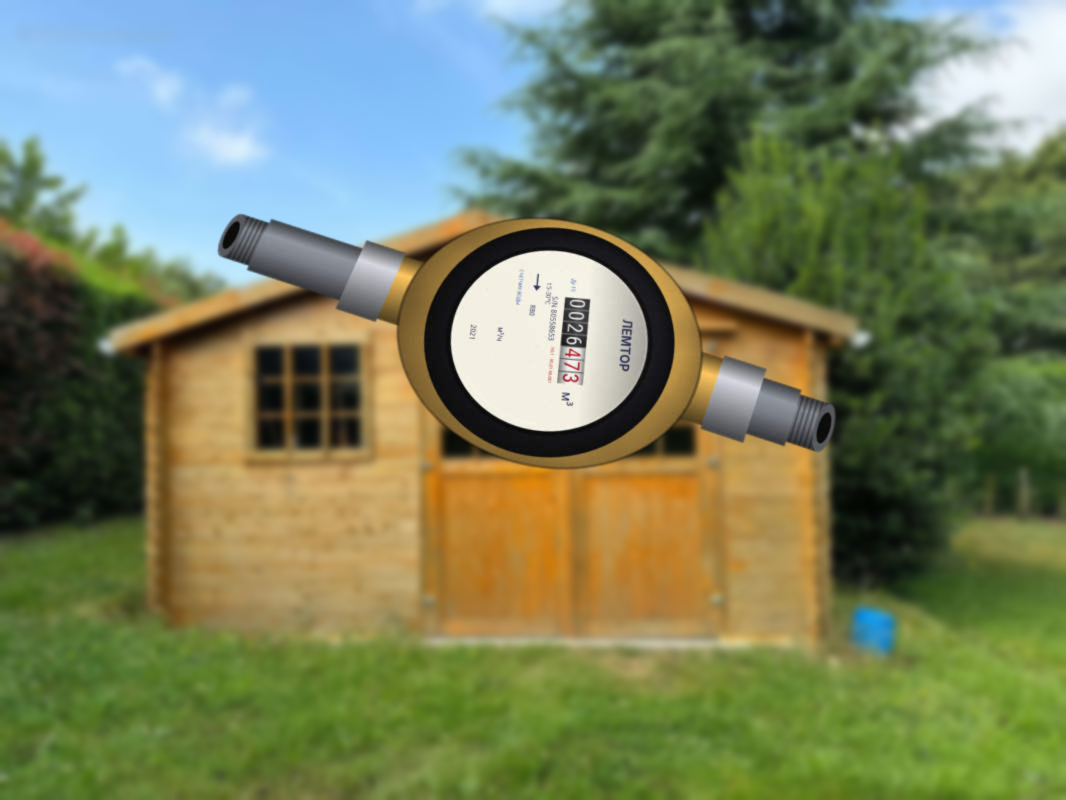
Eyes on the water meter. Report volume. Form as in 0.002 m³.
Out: 26.473 m³
